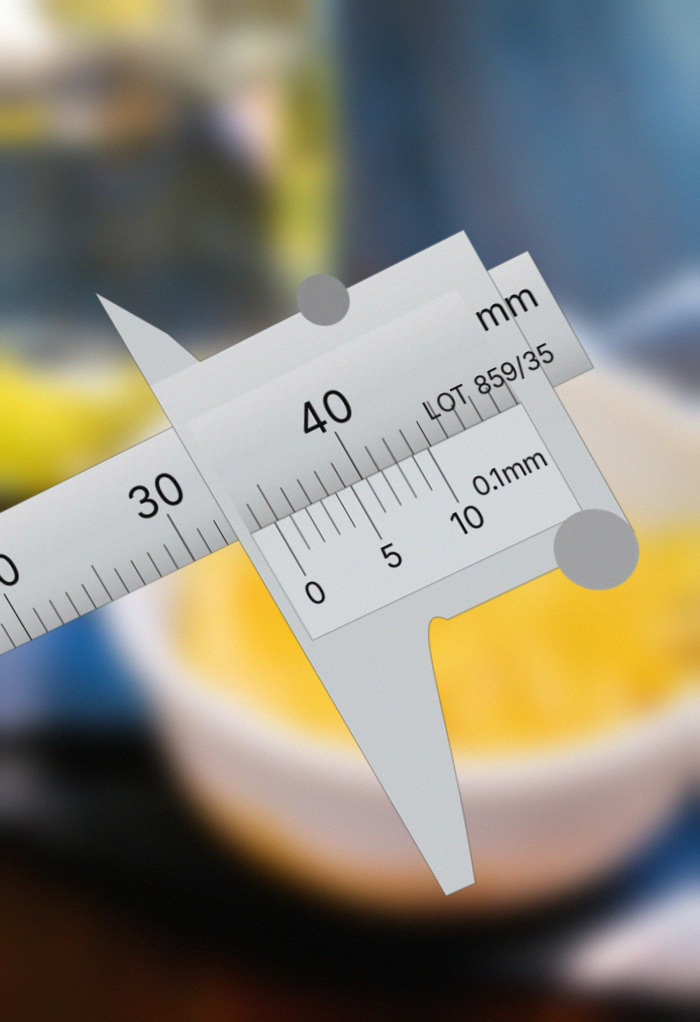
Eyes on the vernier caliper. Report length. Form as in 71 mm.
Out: 34.8 mm
